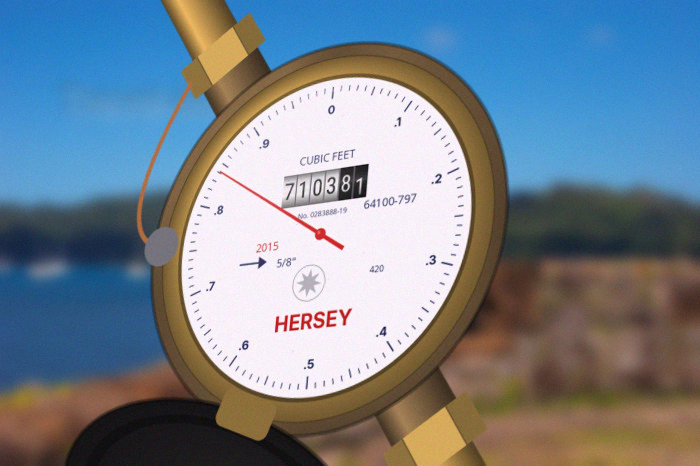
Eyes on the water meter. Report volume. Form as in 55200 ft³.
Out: 710380.84 ft³
